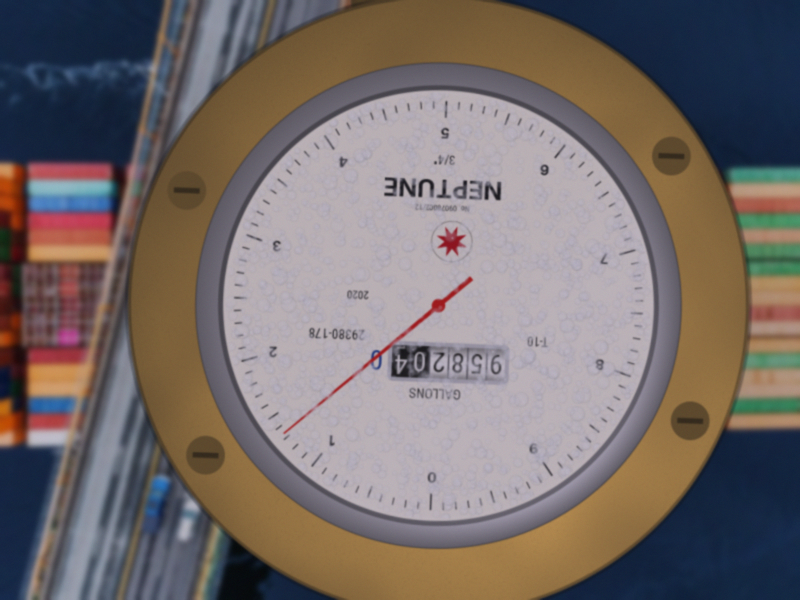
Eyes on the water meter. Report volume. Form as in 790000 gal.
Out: 9582041.3 gal
